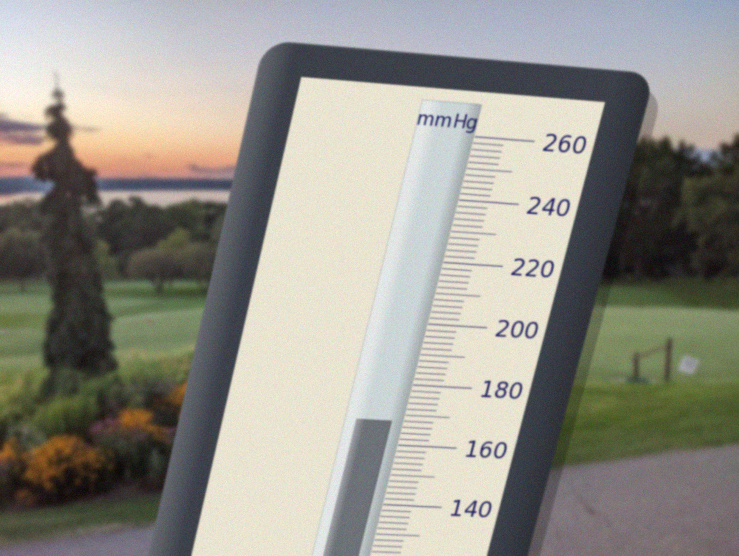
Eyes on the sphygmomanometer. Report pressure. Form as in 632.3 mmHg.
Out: 168 mmHg
